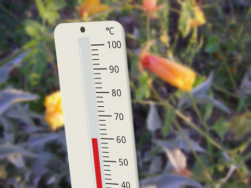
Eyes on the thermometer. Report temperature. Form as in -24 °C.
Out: 60 °C
